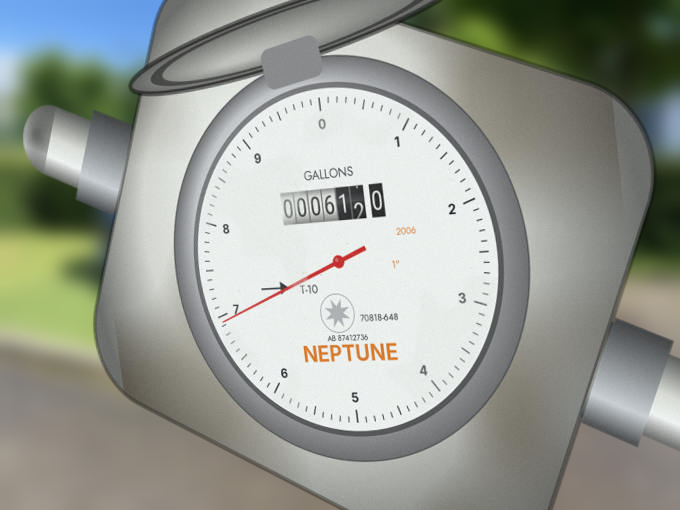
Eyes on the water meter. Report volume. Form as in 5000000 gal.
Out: 6116.9 gal
